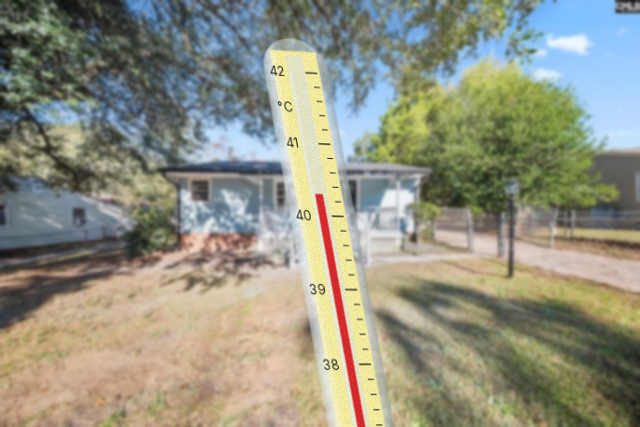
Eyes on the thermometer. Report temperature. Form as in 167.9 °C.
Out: 40.3 °C
